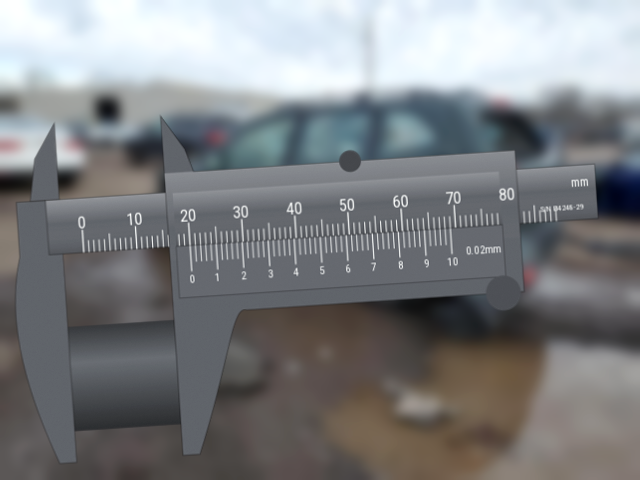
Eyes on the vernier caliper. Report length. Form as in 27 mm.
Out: 20.0 mm
